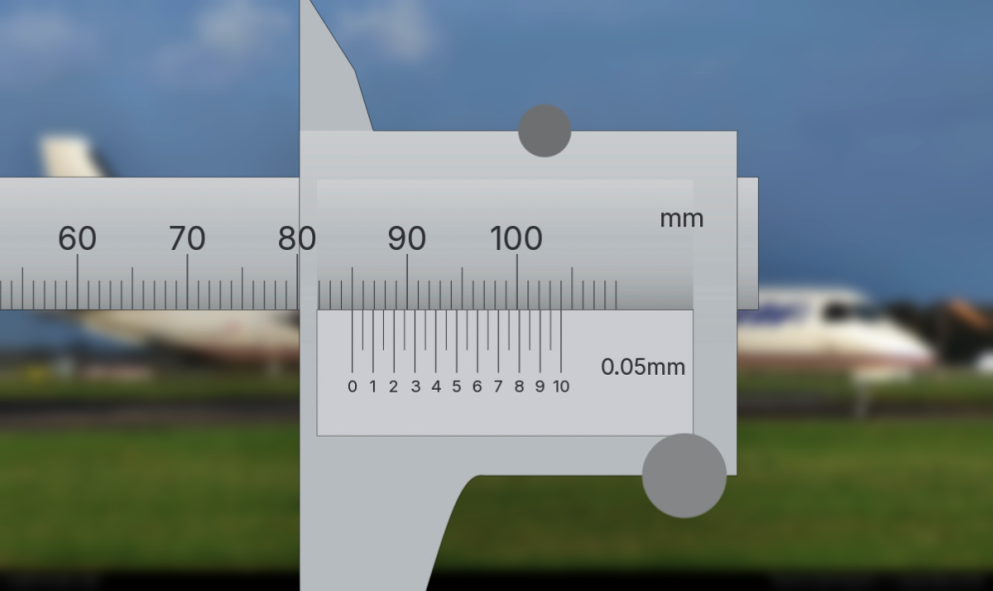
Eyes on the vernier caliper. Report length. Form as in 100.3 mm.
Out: 85.0 mm
